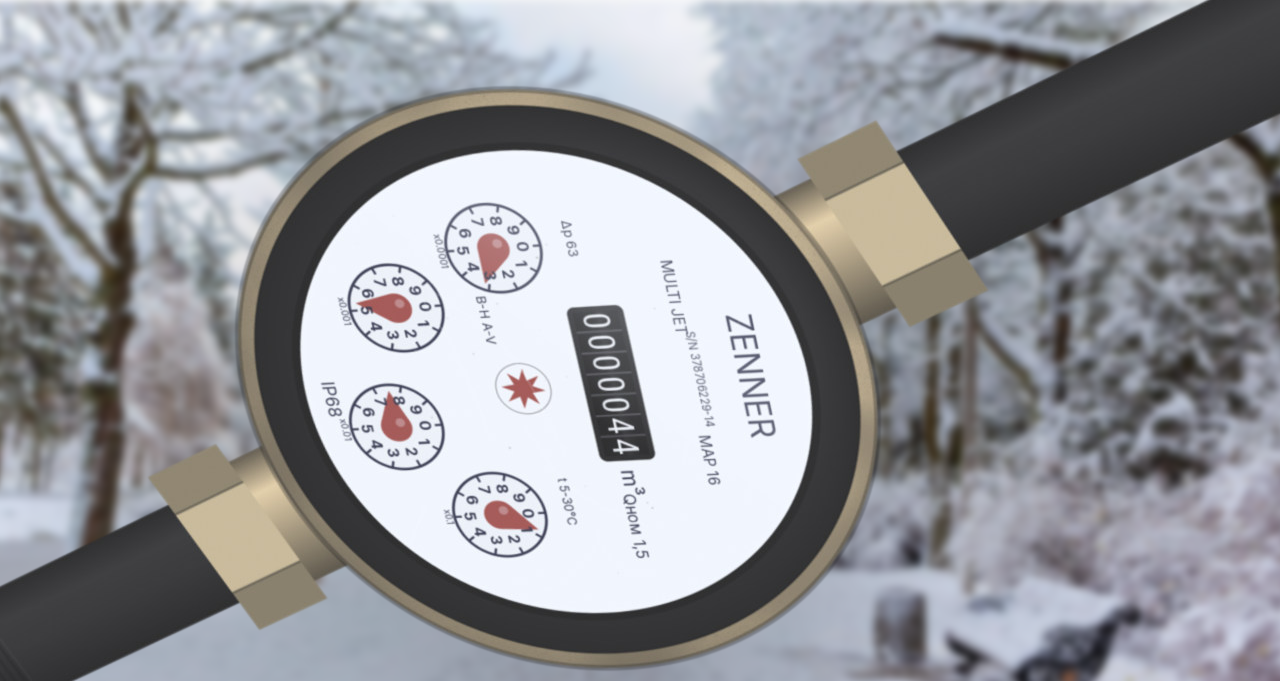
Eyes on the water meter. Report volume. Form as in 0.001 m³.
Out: 44.0753 m³
